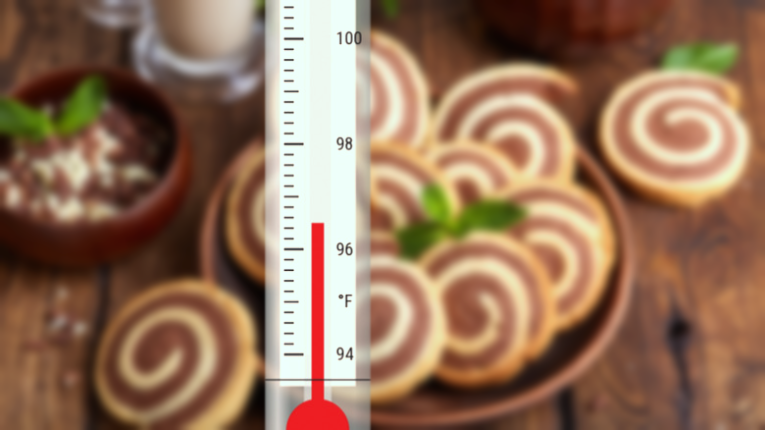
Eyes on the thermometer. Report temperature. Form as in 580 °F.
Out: 96.5 °F
